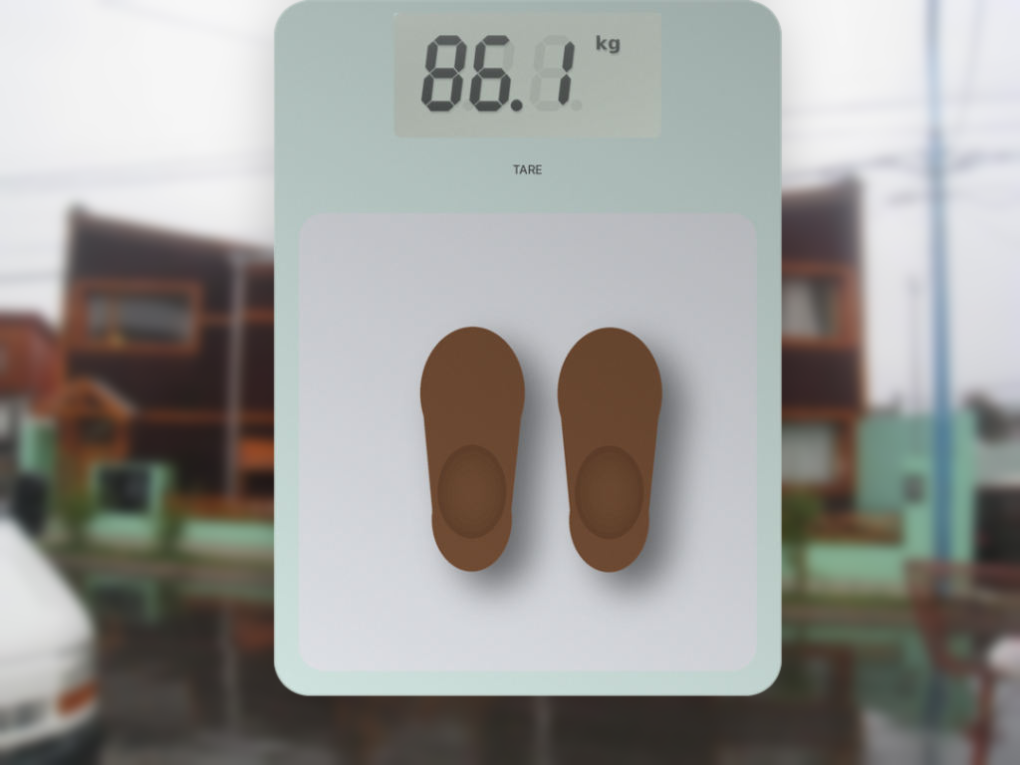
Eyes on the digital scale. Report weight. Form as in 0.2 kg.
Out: 86.1 kg
